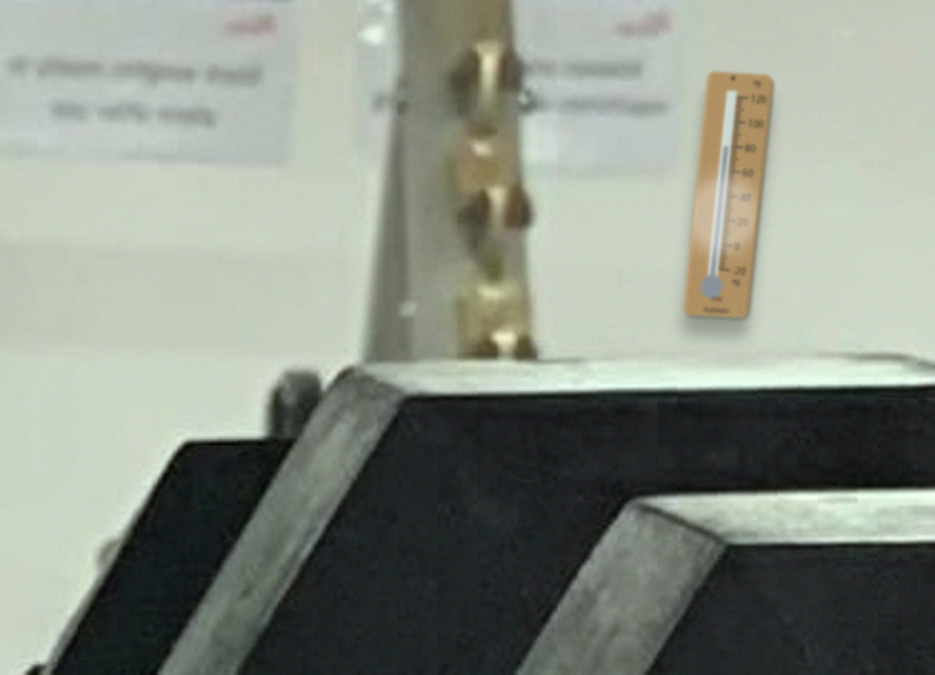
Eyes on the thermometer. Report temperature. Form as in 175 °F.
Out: 80 °F
